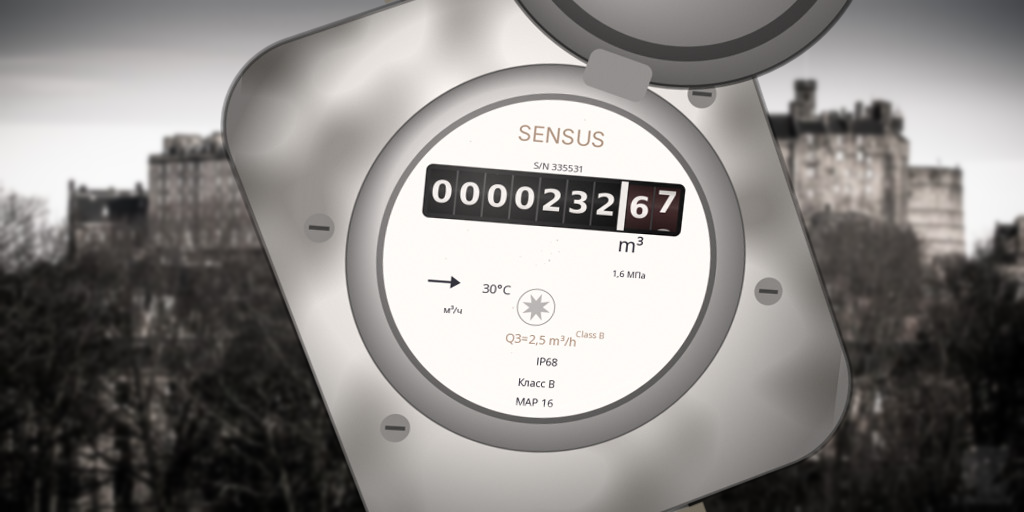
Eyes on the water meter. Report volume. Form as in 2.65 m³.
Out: 232.67 m³
